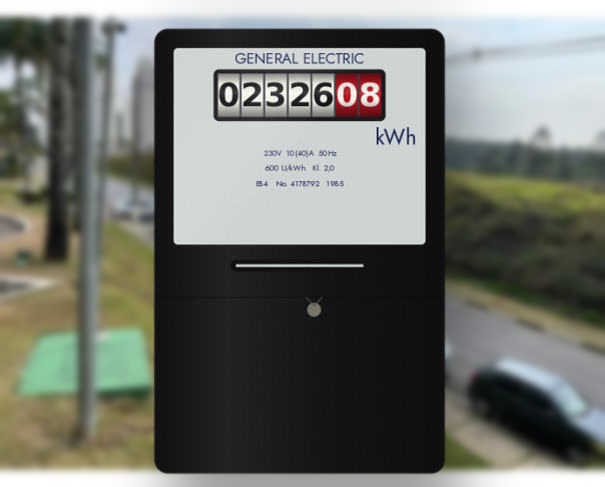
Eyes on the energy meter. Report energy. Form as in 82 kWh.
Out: 2326.08 kWh
